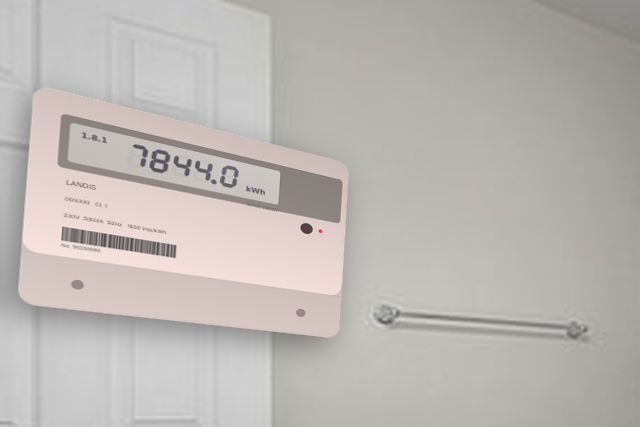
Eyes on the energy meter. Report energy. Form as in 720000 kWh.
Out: 7844.0 kWh
